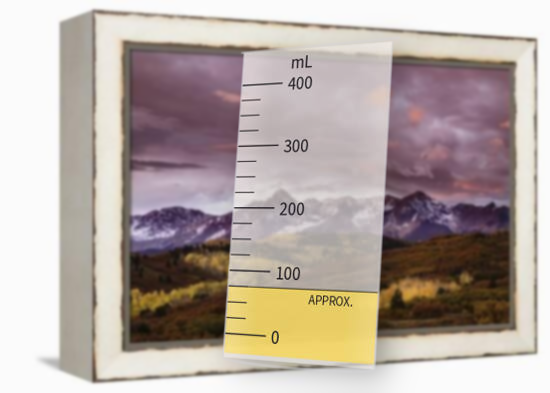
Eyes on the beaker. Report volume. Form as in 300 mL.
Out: 75 mL
